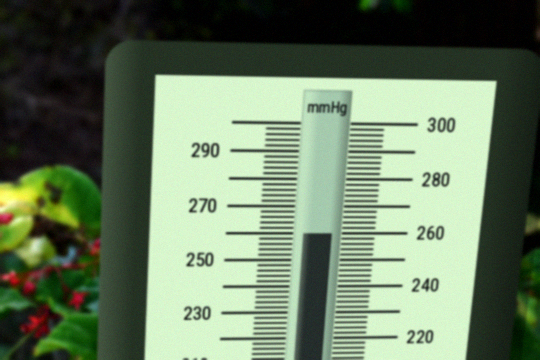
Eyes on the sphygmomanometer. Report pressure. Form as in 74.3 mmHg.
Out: 260 mmHg
